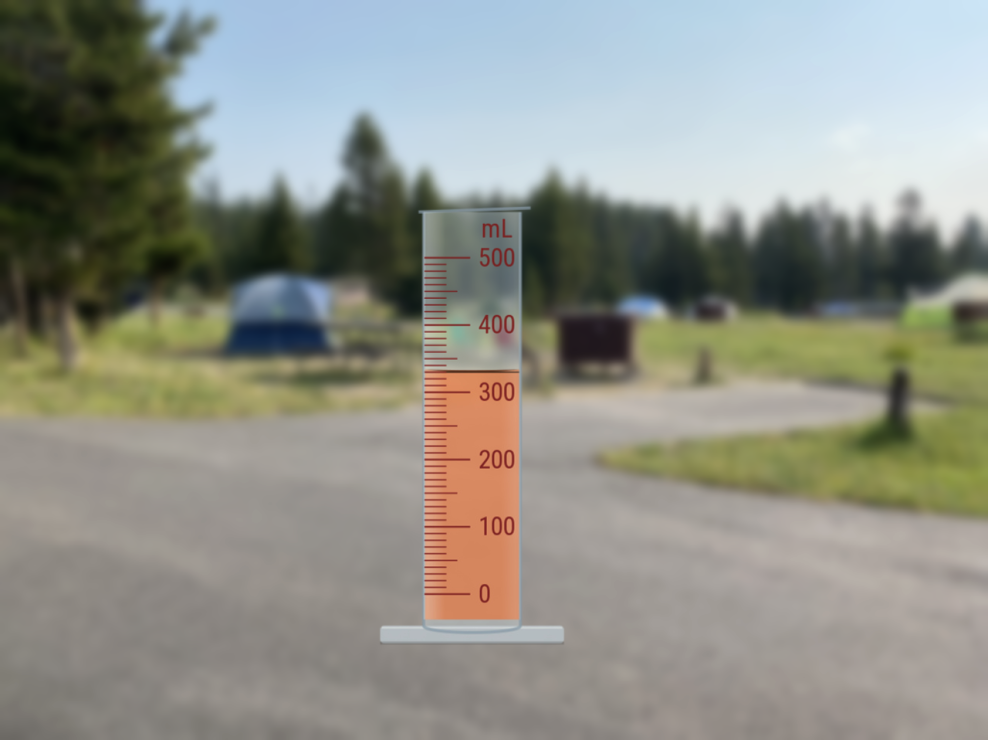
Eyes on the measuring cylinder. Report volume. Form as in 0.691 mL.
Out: 330 mL
